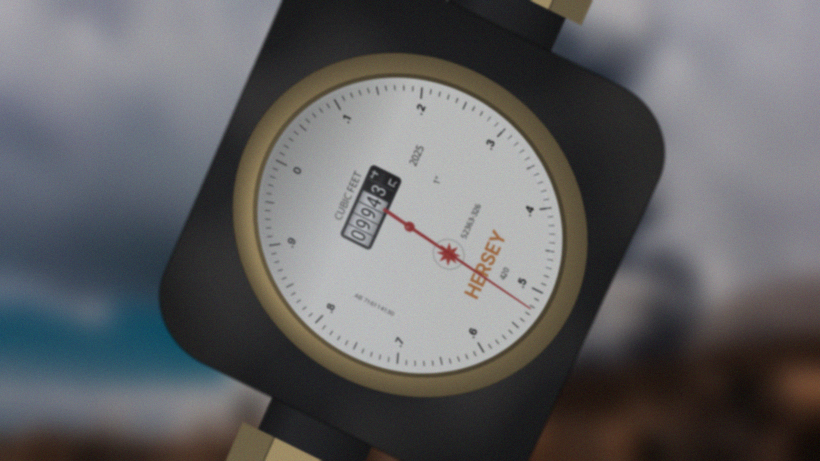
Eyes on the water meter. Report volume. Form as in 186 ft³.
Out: 99434.52 ft³
